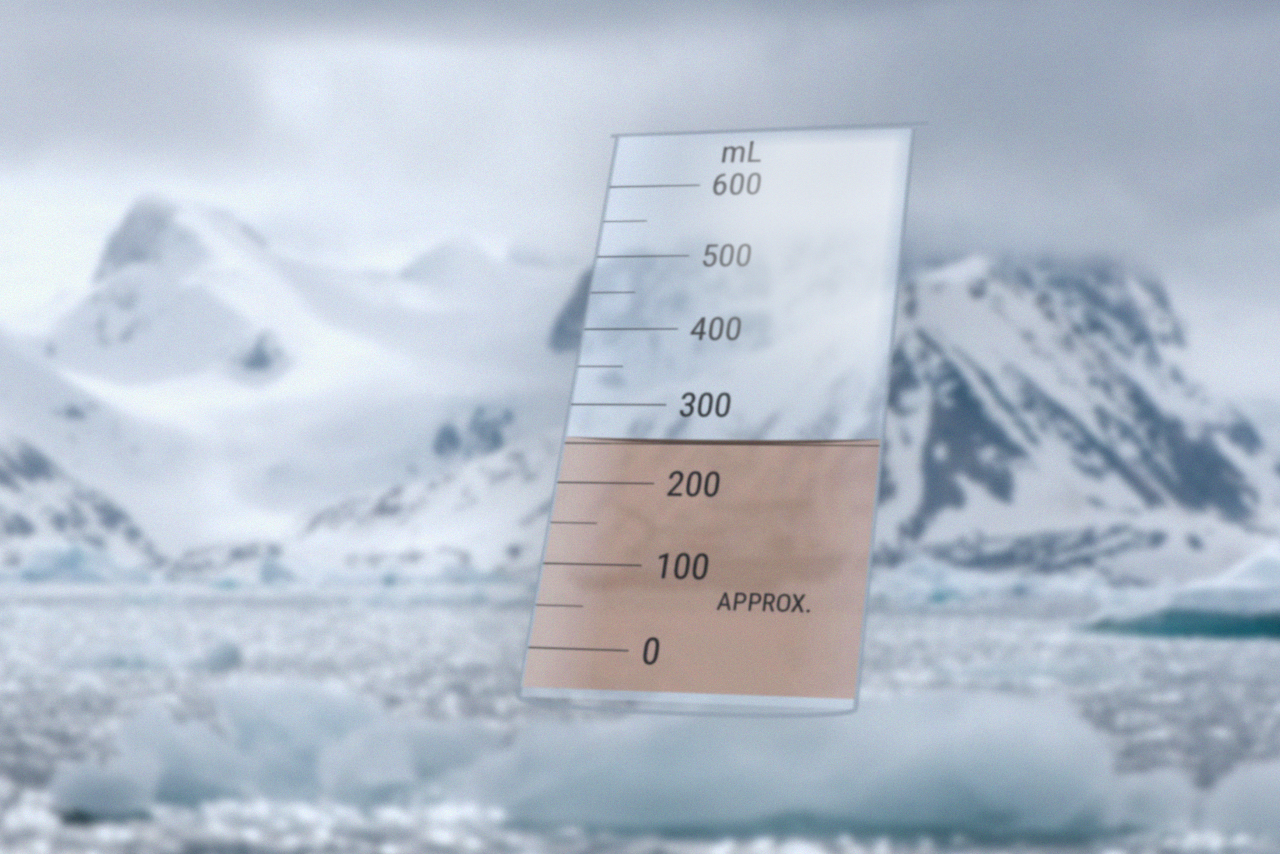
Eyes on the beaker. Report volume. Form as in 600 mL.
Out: 250 mL
